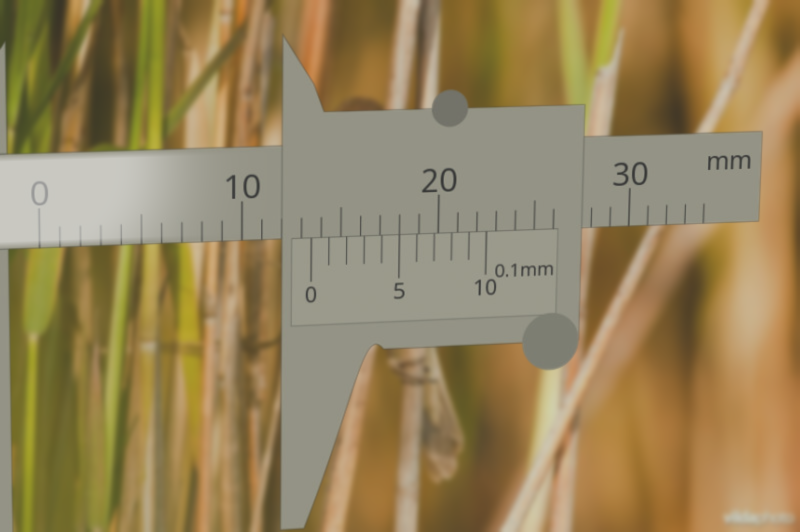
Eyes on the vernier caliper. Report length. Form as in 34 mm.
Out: 13.5 mm
